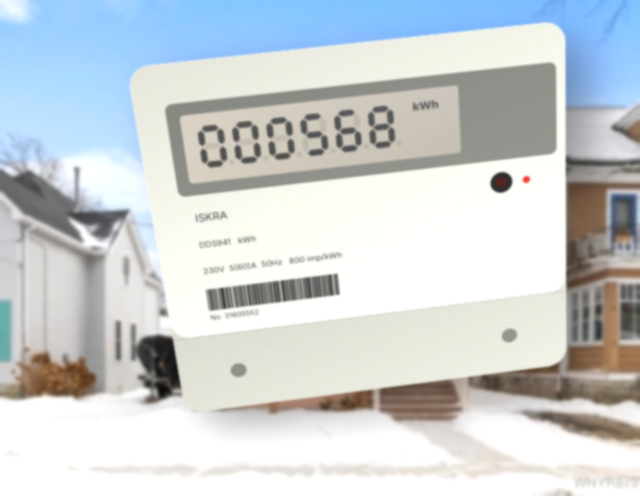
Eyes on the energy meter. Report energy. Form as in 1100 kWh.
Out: 568 kWh
